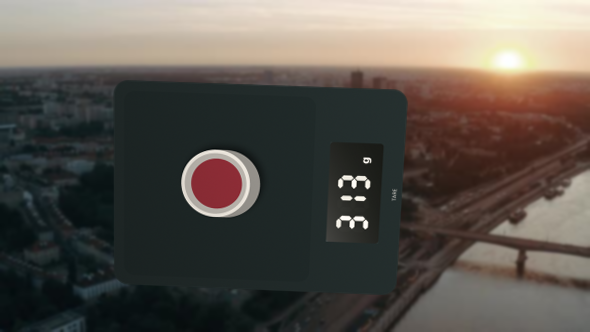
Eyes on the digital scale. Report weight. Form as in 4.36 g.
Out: 313 g
